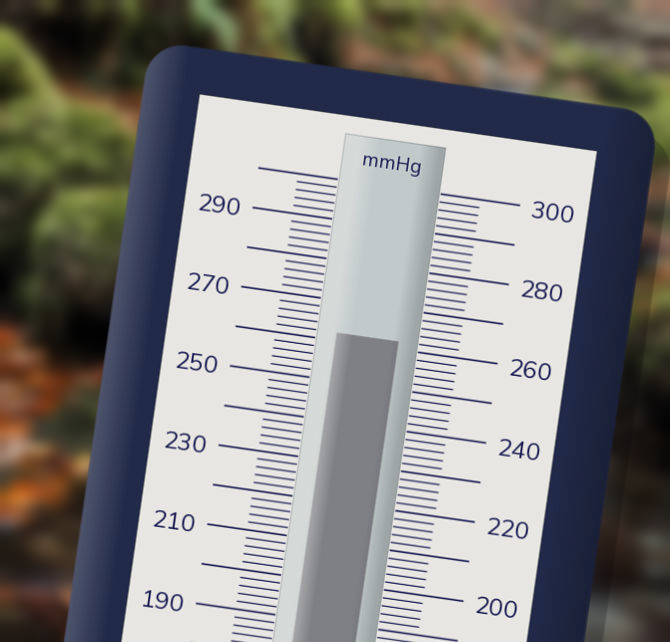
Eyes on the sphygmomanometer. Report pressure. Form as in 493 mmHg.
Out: 262 mmHg
